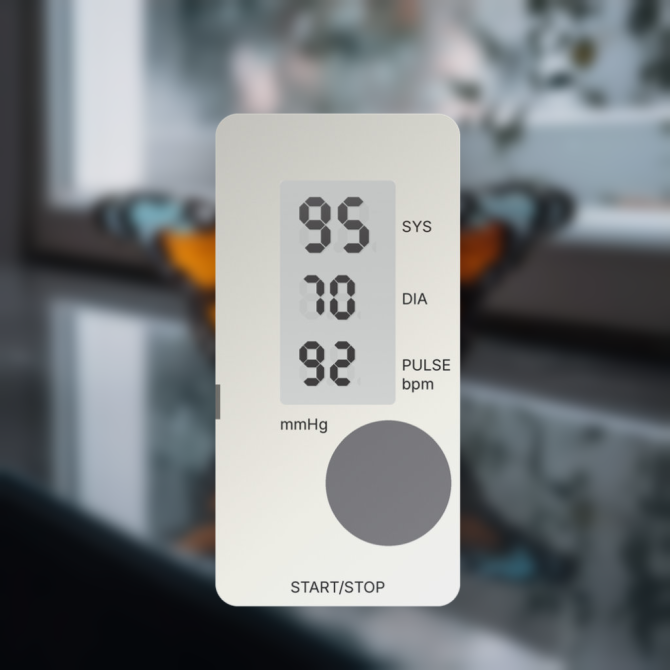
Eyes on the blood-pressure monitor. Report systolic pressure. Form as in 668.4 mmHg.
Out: 95 mmHg
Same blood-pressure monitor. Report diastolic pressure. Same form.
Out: 70 mmHg
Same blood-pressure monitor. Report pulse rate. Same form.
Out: 92 bpm
